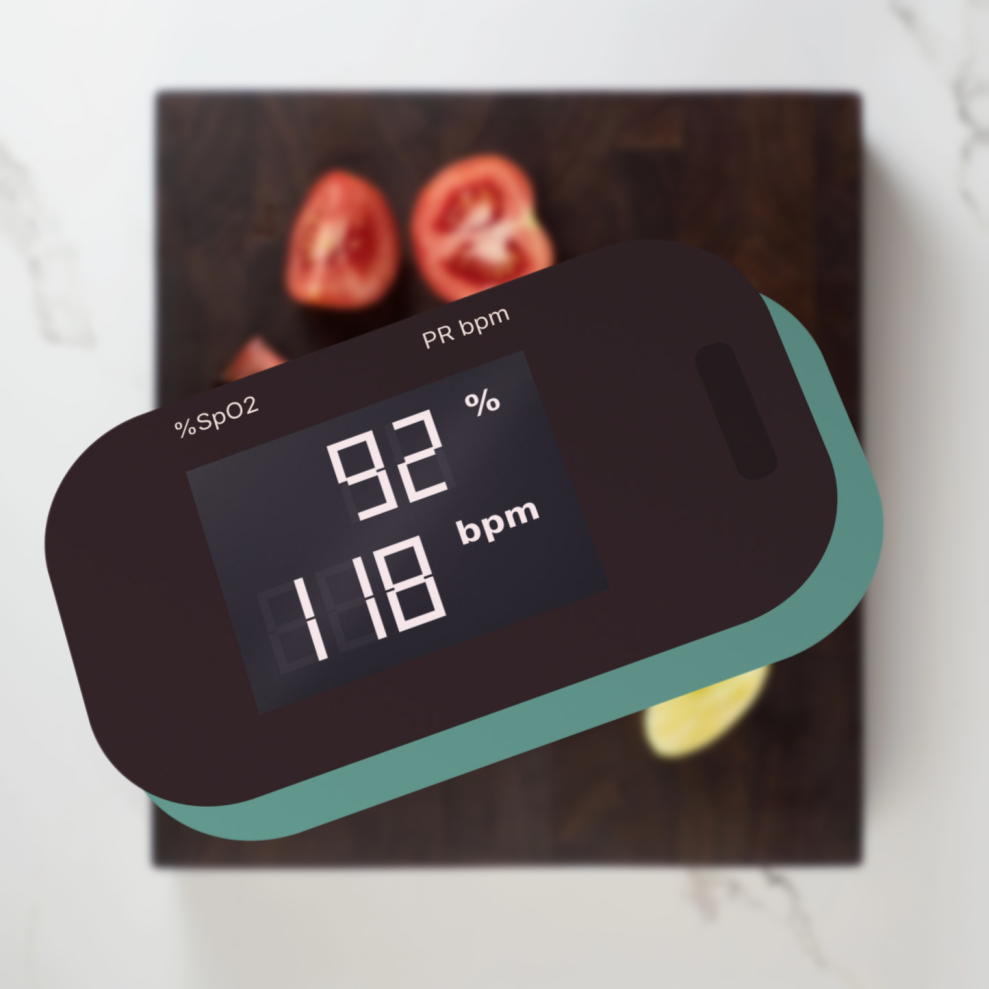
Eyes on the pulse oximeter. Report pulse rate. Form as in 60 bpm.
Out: 118 bpm
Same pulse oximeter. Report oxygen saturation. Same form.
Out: 92 %
